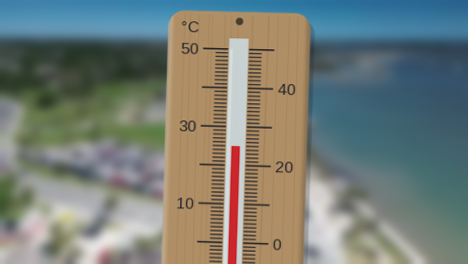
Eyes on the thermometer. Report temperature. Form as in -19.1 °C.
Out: 25 °C
